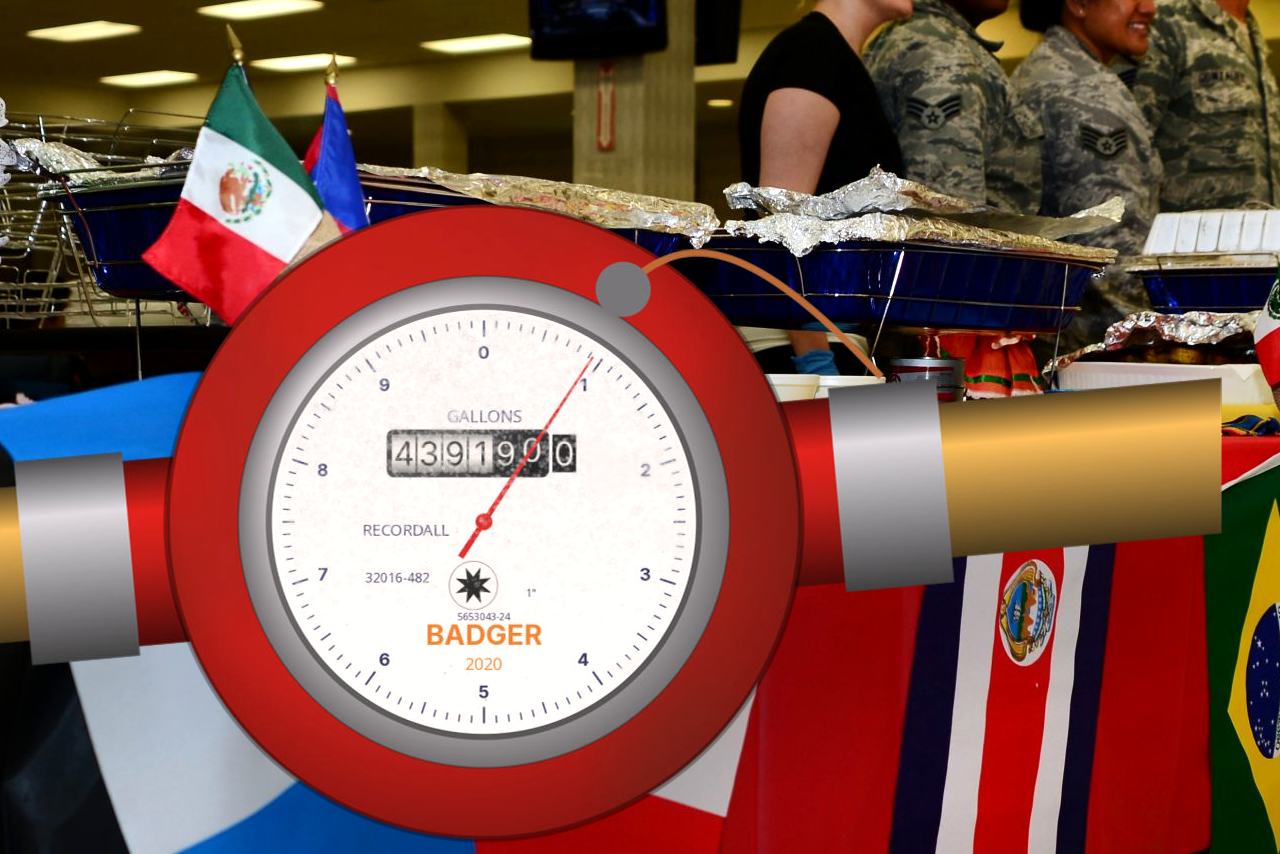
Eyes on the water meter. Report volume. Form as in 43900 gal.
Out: 4391900.9 gal
